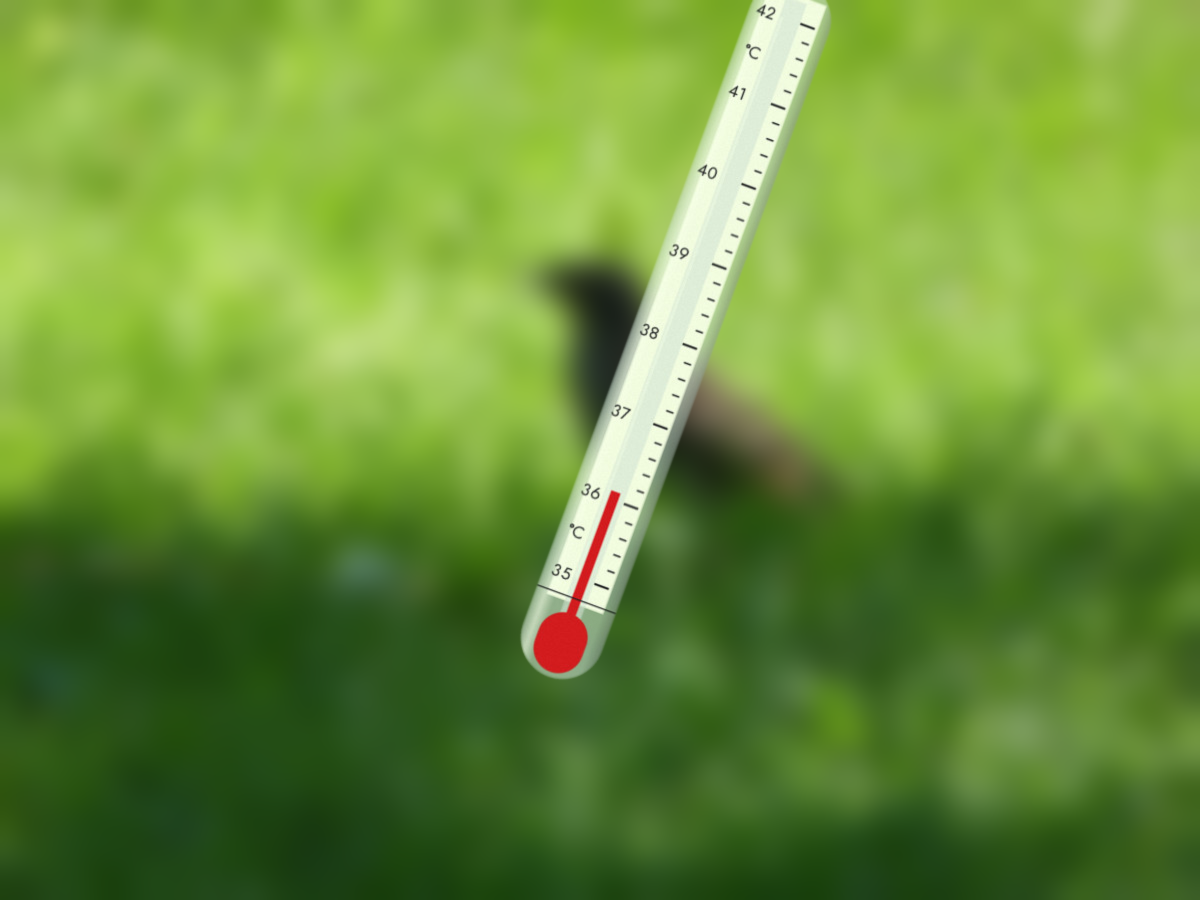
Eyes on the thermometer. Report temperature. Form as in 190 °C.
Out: 36.1 °C
